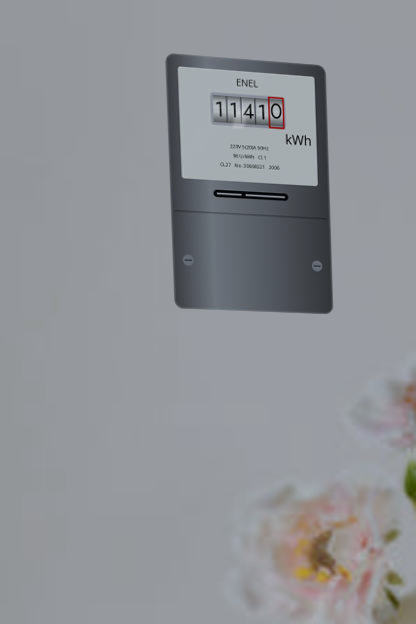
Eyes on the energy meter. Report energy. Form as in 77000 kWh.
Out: 1141.0 kWh
